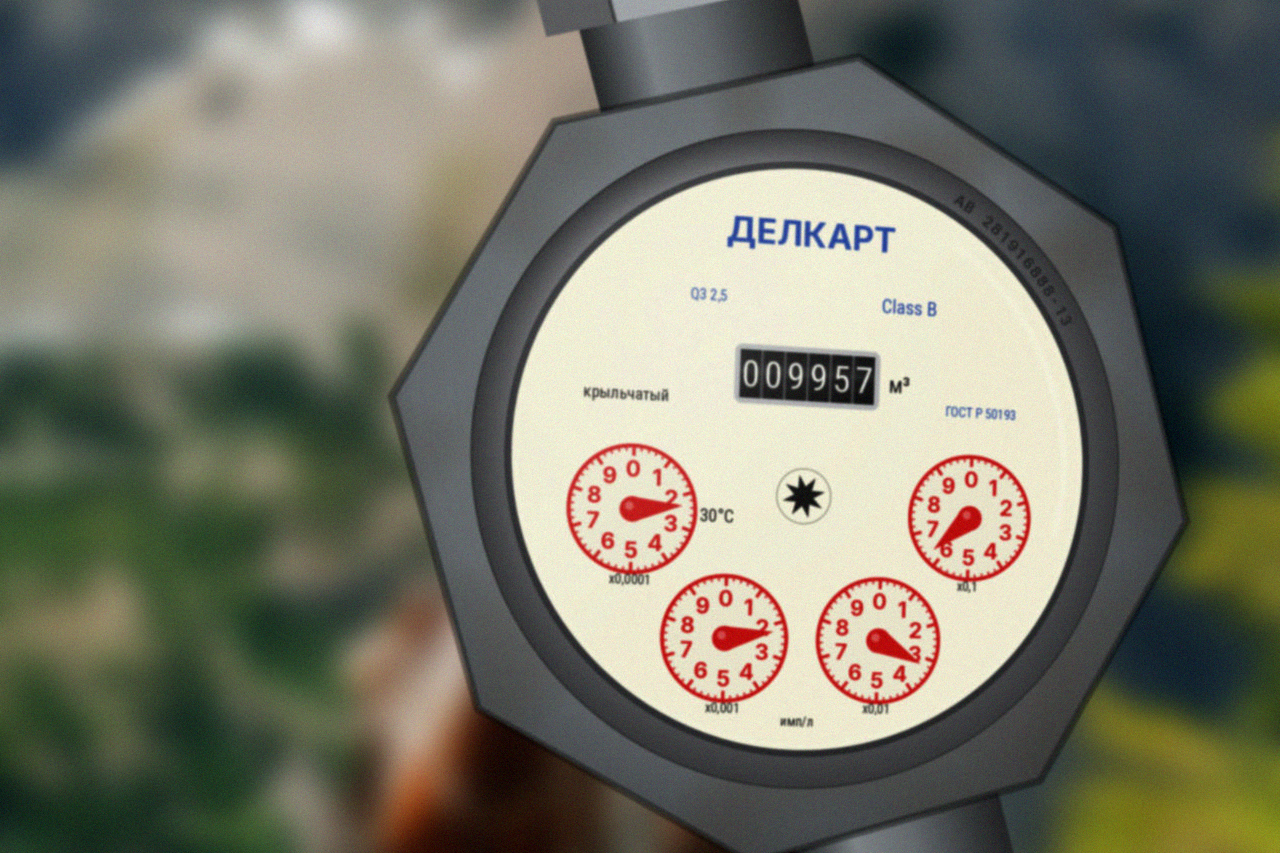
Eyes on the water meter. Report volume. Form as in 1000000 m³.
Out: 9957.6322 m³
